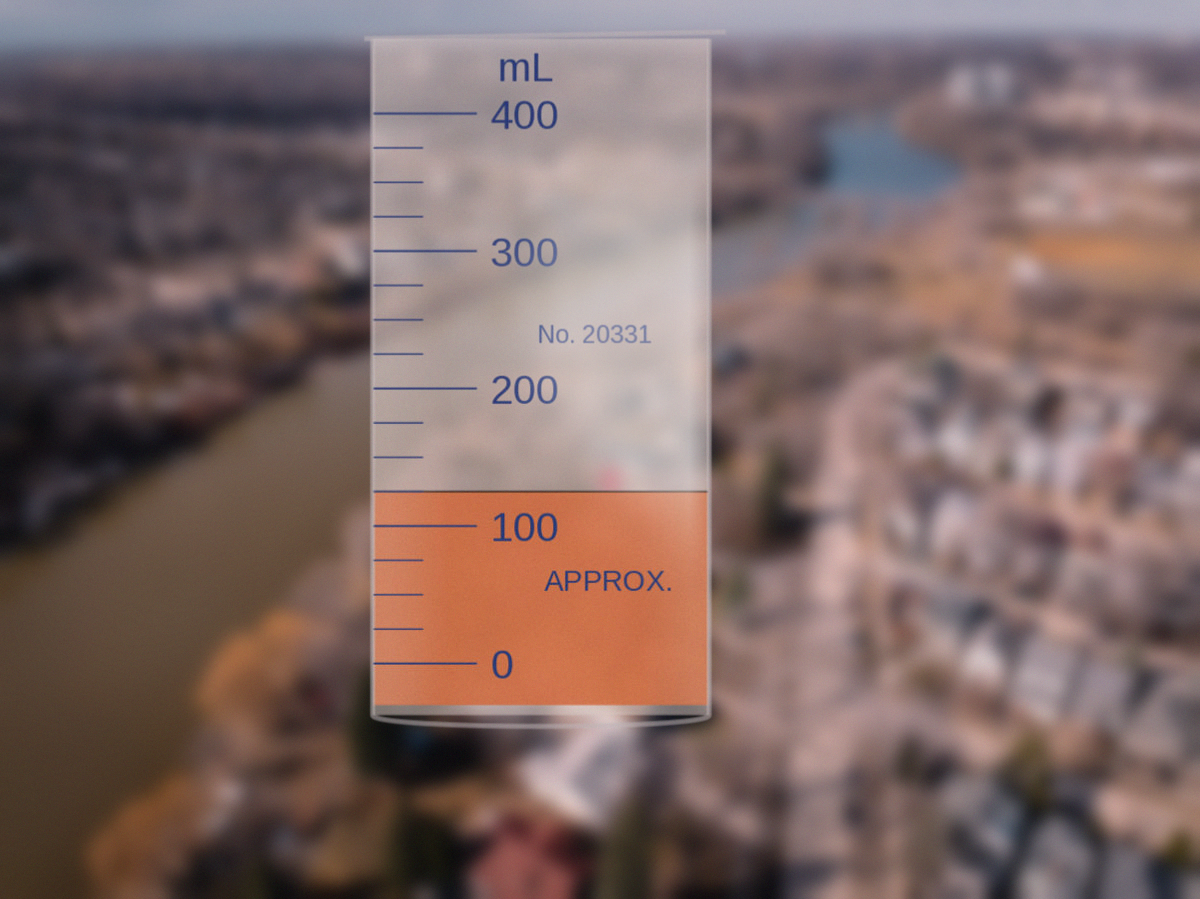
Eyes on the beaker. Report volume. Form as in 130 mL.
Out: 125 mL
